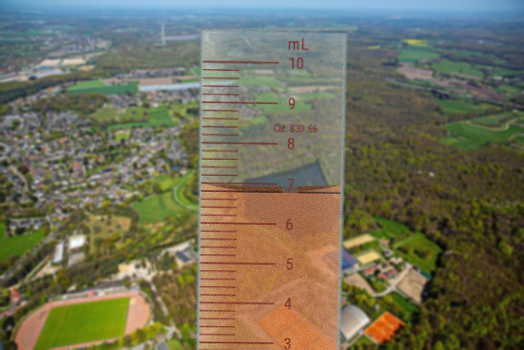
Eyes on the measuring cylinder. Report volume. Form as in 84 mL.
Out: 6.8 mL
